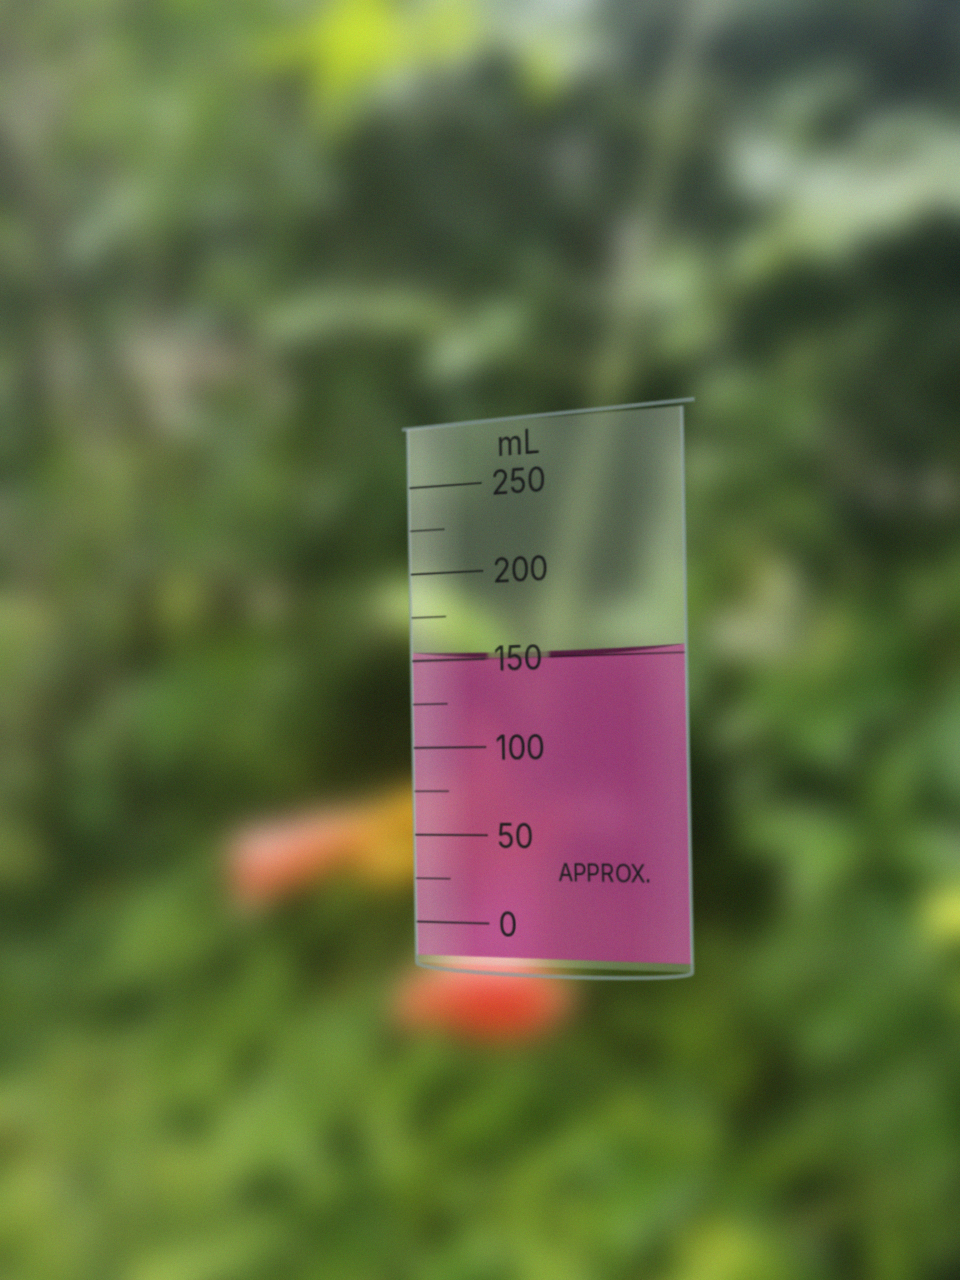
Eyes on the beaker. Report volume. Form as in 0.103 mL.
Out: 150 mL
